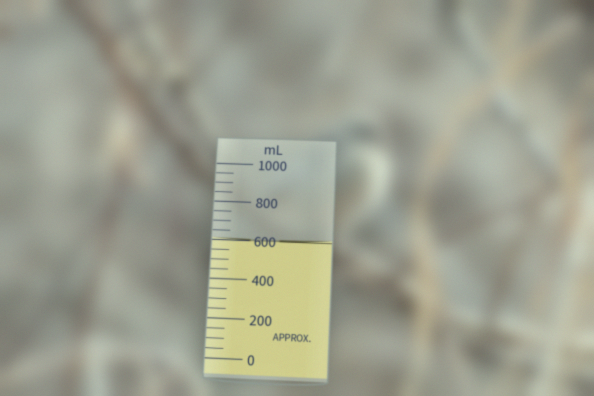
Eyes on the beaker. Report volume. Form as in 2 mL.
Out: 600 mL
